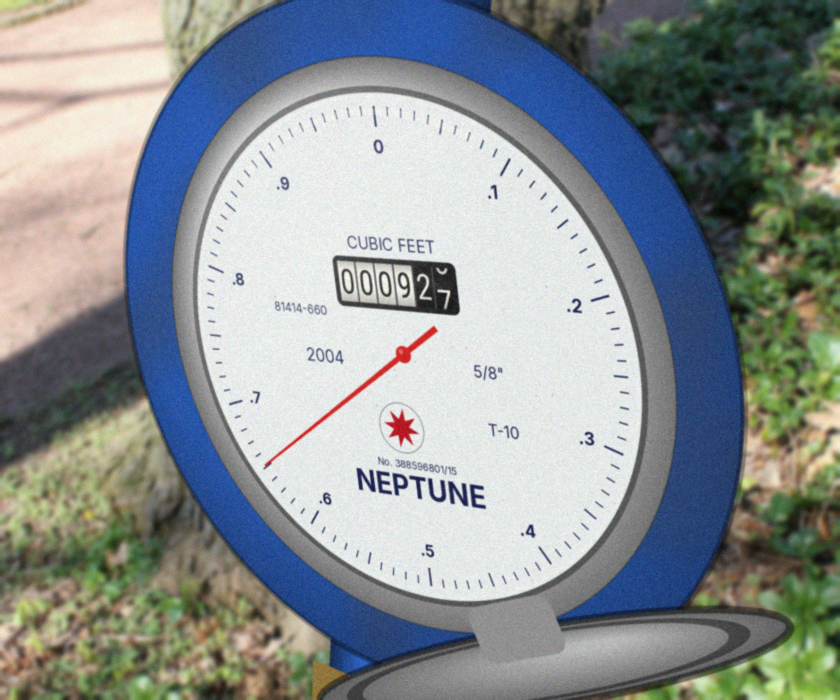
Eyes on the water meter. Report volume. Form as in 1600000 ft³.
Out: 926.65 ft³
